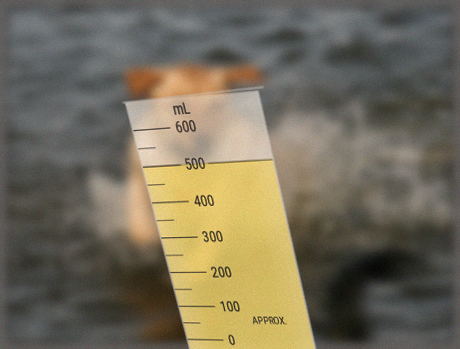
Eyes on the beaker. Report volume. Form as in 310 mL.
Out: 500 mL
